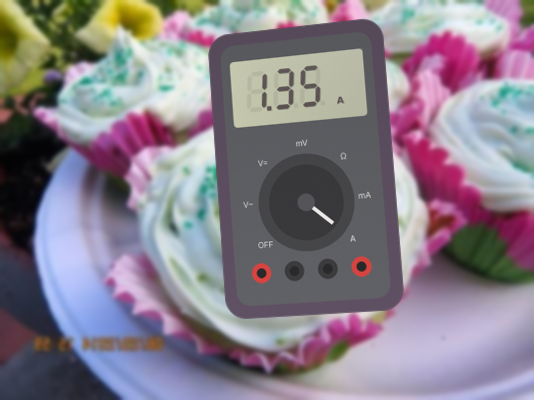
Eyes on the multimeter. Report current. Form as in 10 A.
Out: 1.35 A
